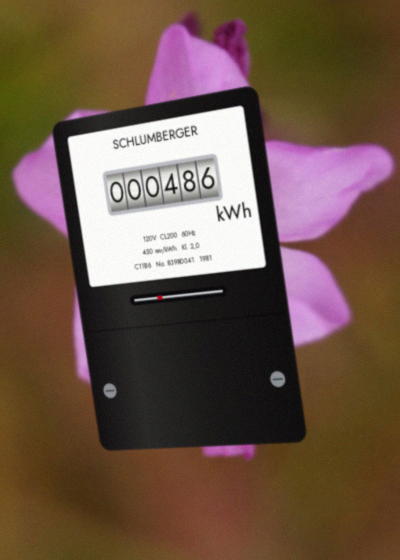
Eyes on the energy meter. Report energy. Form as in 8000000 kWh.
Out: 486 kWh
